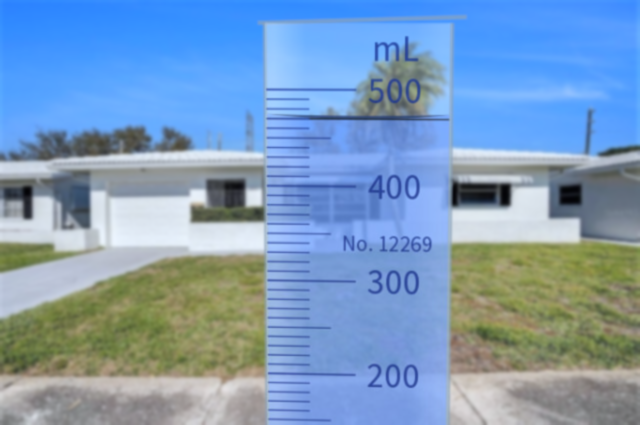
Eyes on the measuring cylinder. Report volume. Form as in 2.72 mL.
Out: 470 mL
